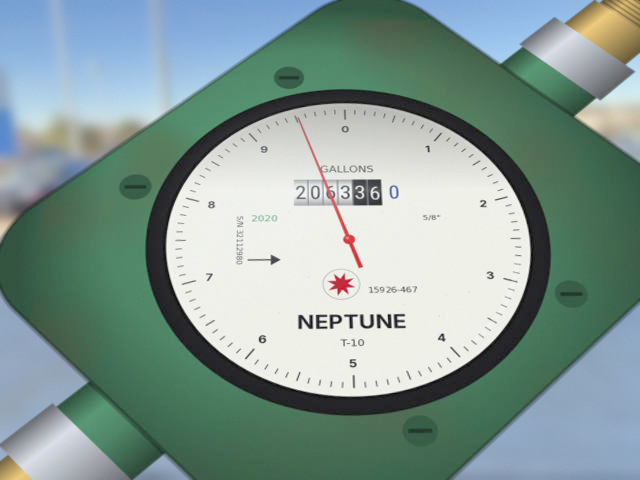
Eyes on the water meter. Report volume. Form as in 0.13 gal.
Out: 2063359.5 gal
